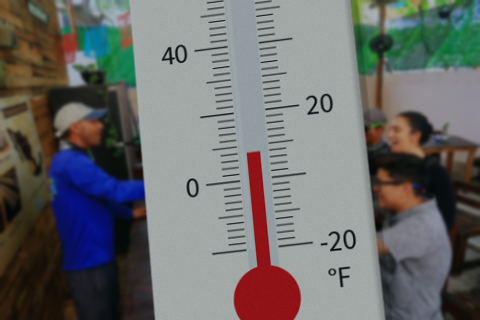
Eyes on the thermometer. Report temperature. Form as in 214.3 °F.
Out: 8 °F
